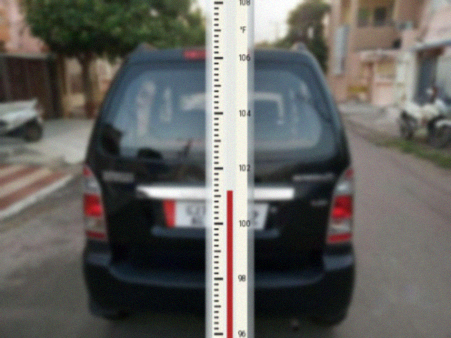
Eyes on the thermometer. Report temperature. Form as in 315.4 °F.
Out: 101.2 °F
